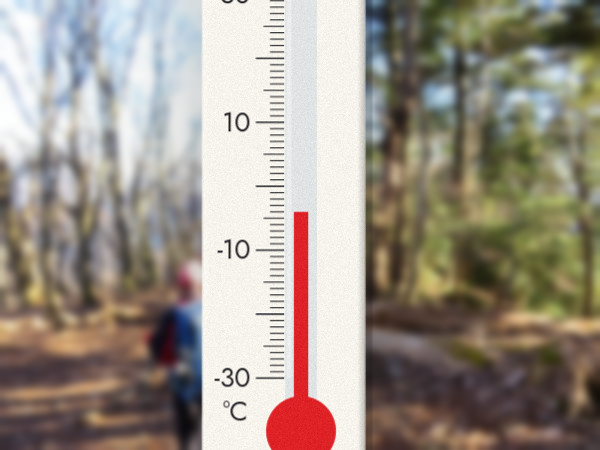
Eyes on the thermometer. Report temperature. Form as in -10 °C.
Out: -4 °C
